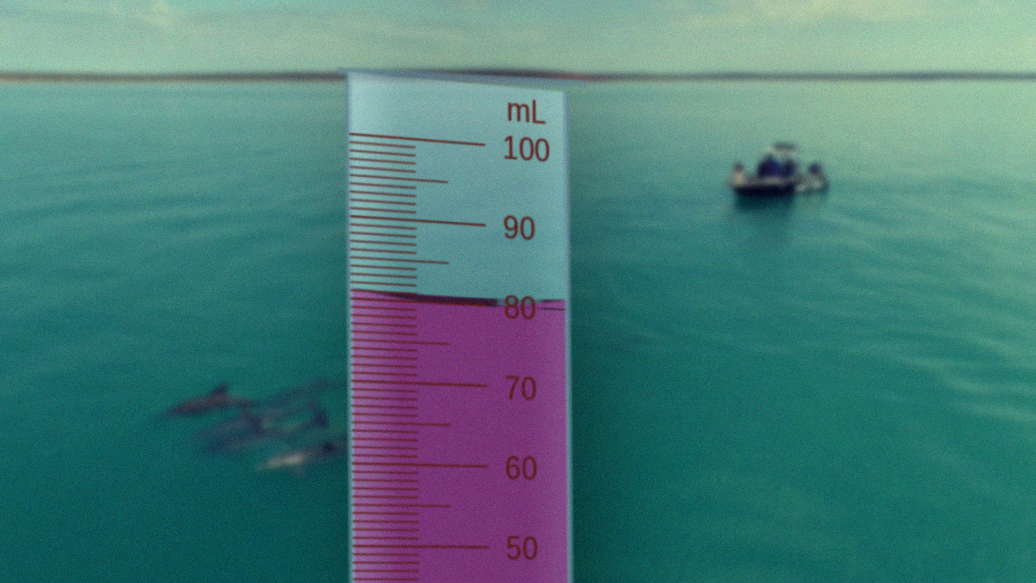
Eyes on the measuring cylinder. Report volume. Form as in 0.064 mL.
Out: 80 mL
